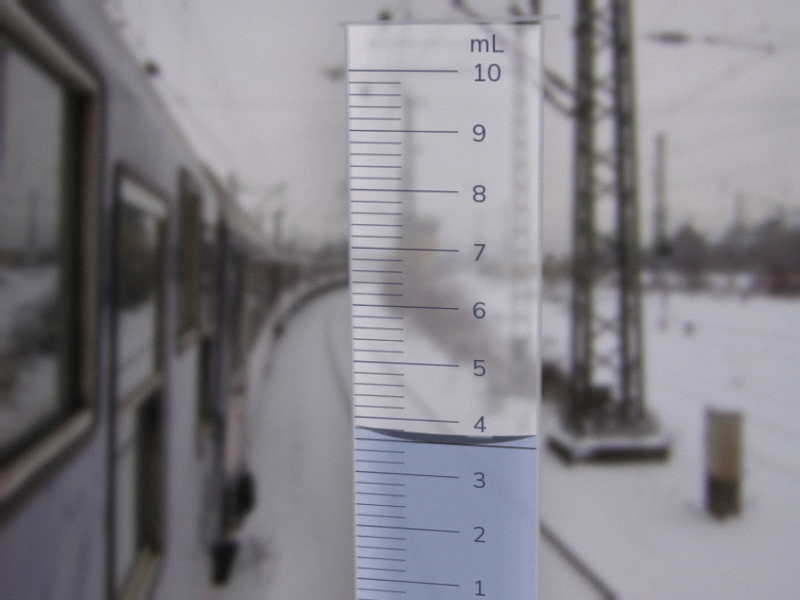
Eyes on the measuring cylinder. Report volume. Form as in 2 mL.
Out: 3.6 mL
